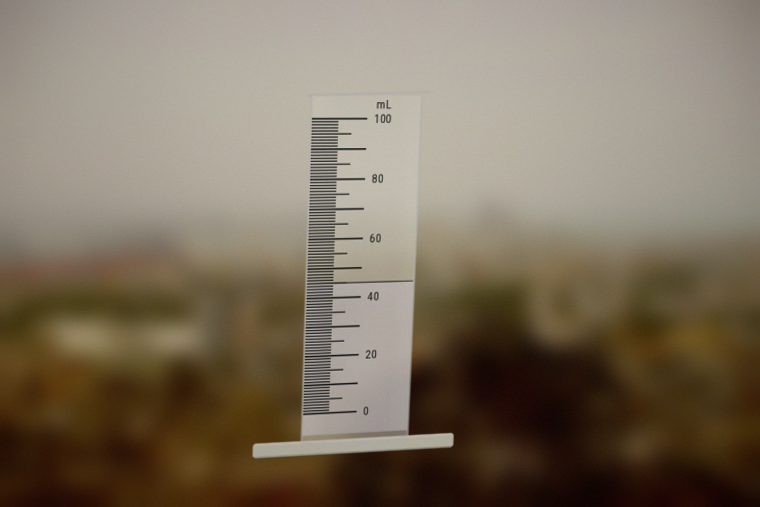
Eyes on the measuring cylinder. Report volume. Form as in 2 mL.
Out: 45 mL
